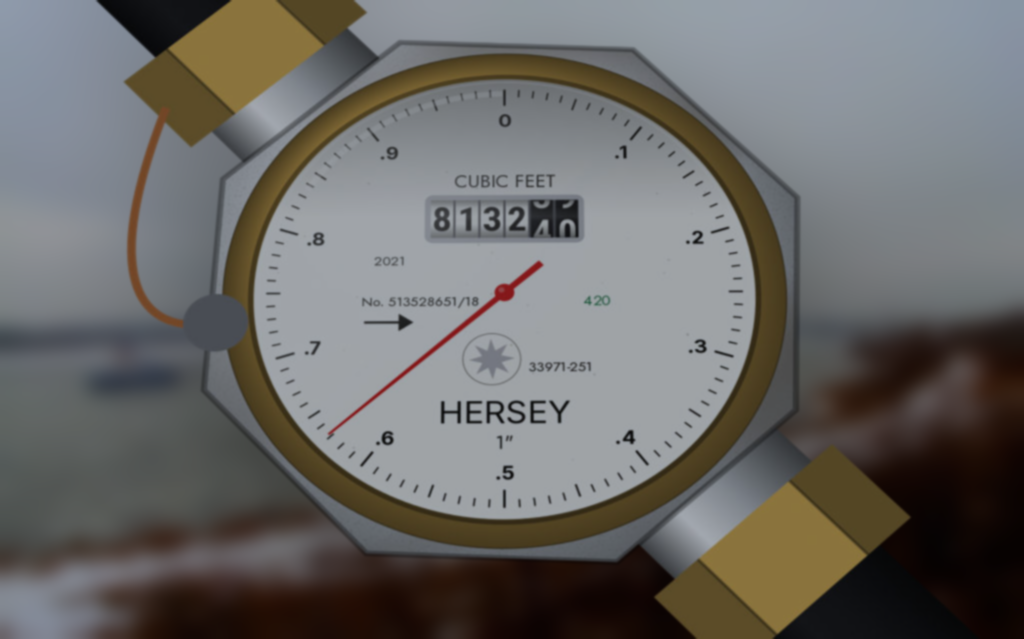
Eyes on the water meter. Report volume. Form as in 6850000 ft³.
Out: 813239.63 ft³
